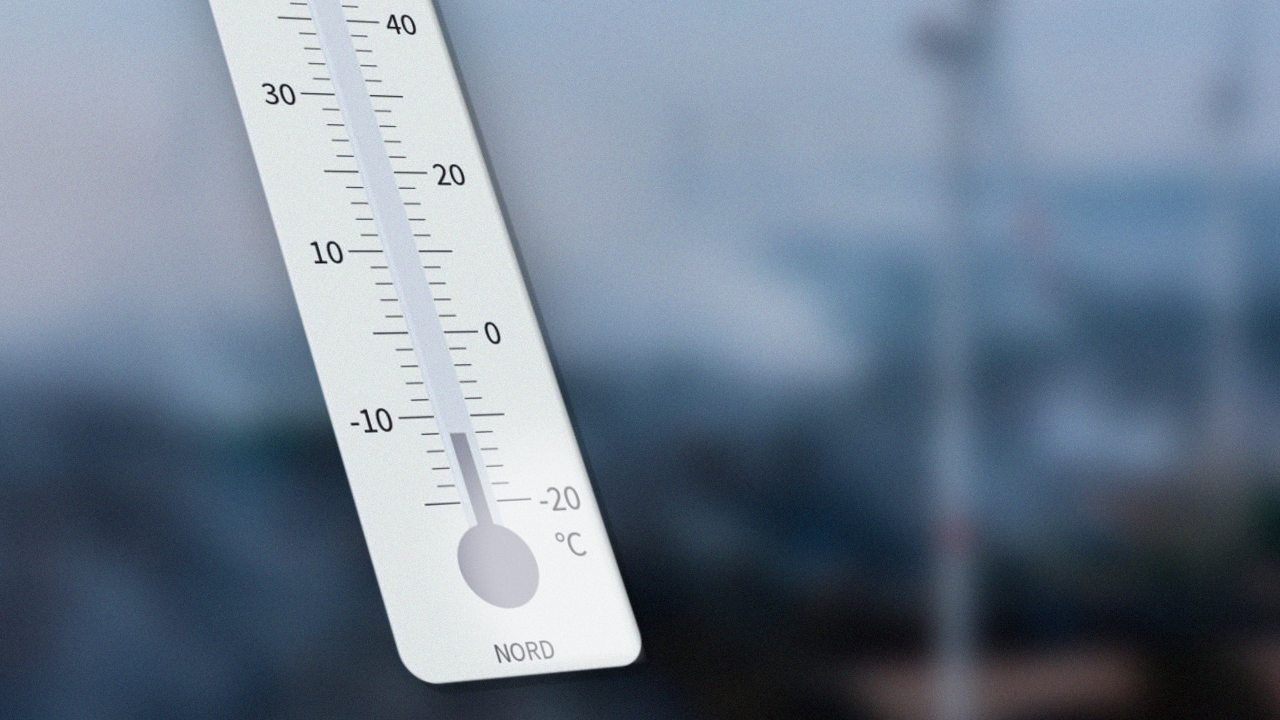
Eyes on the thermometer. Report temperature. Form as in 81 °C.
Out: -12 °C
